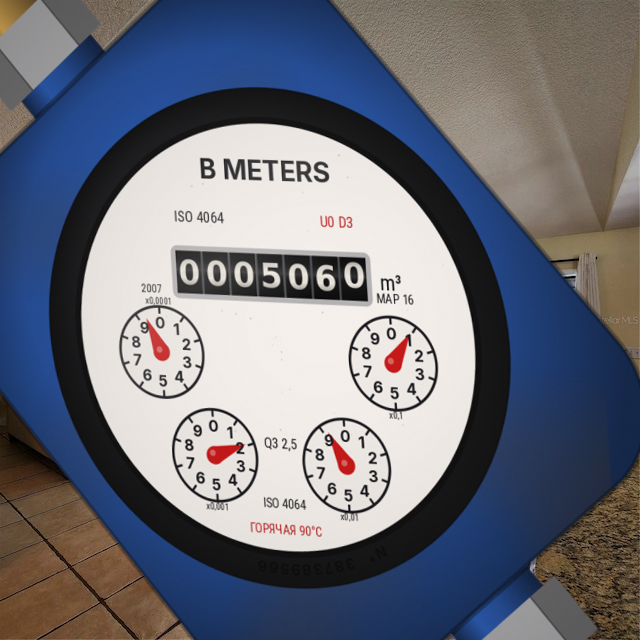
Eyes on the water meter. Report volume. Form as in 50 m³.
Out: 5060.0919 m³
